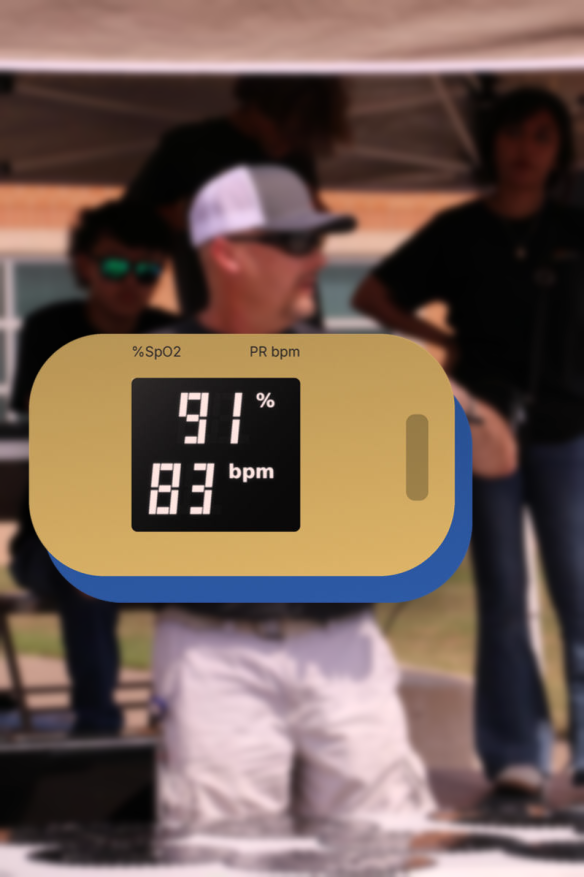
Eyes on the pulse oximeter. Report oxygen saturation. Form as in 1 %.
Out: 91 %
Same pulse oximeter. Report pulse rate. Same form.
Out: 83 bpm
